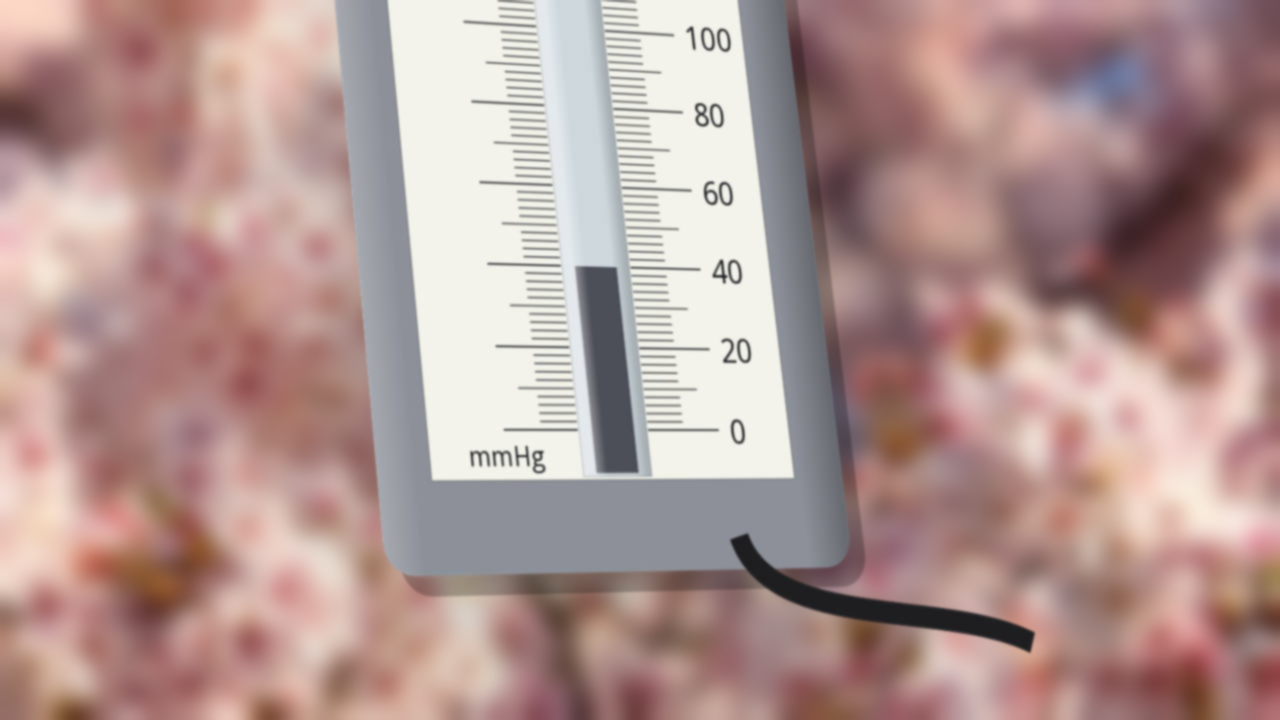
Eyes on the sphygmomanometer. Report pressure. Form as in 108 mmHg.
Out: 40 mmHg
